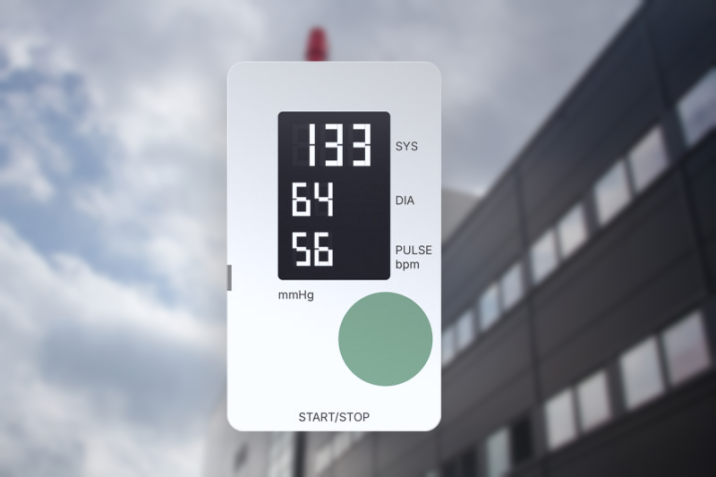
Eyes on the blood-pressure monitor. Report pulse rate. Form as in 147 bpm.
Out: 56 bpm
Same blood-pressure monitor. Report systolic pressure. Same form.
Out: 133 mmHg
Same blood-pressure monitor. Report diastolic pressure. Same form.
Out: 64 mmHg
